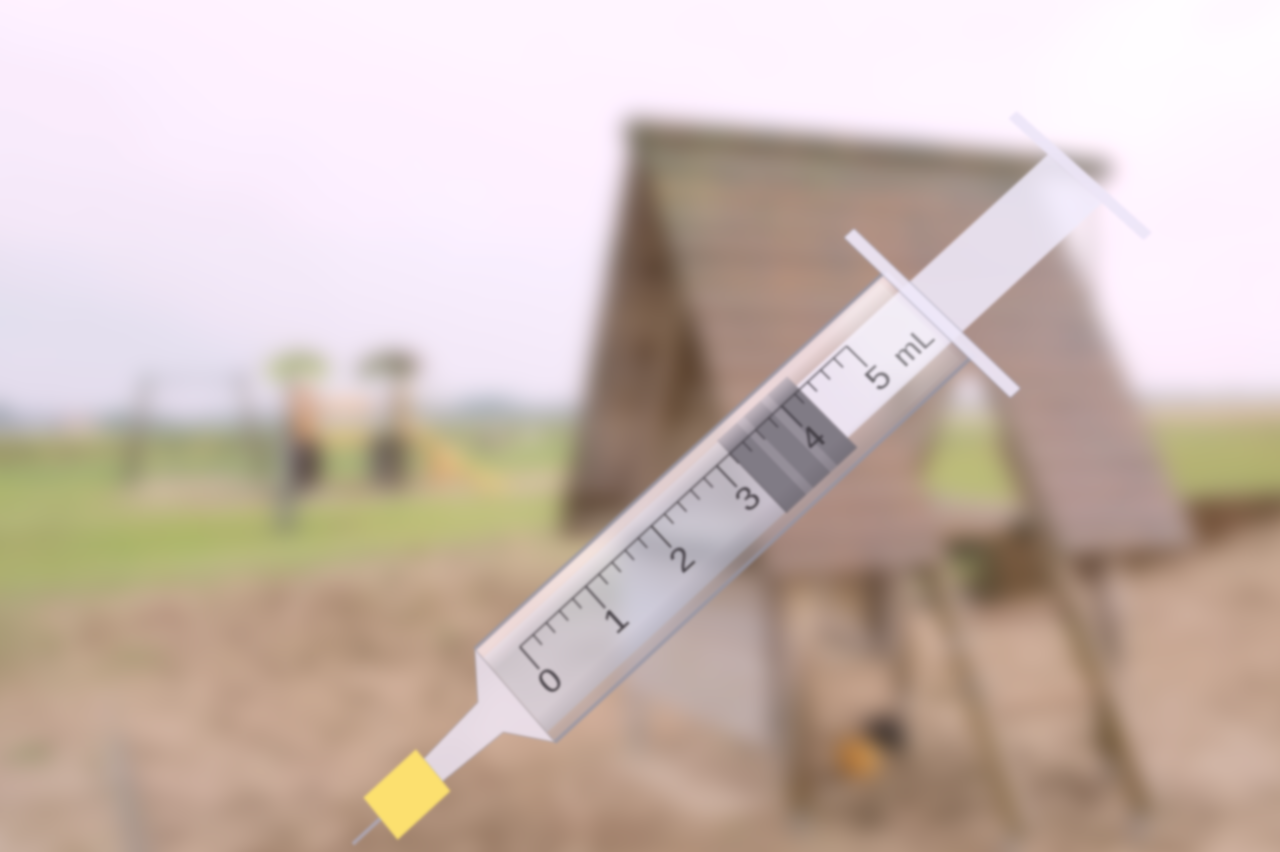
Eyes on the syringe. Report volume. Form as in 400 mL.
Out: 3.2 mL
